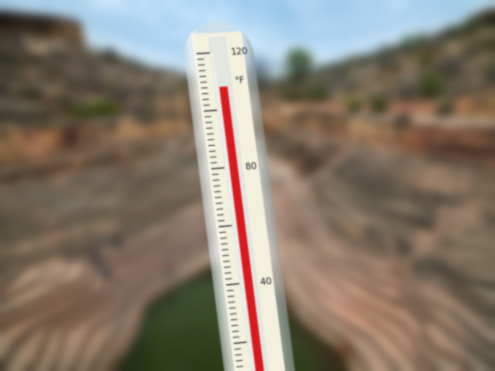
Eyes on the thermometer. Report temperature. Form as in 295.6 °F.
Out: 108 °F
